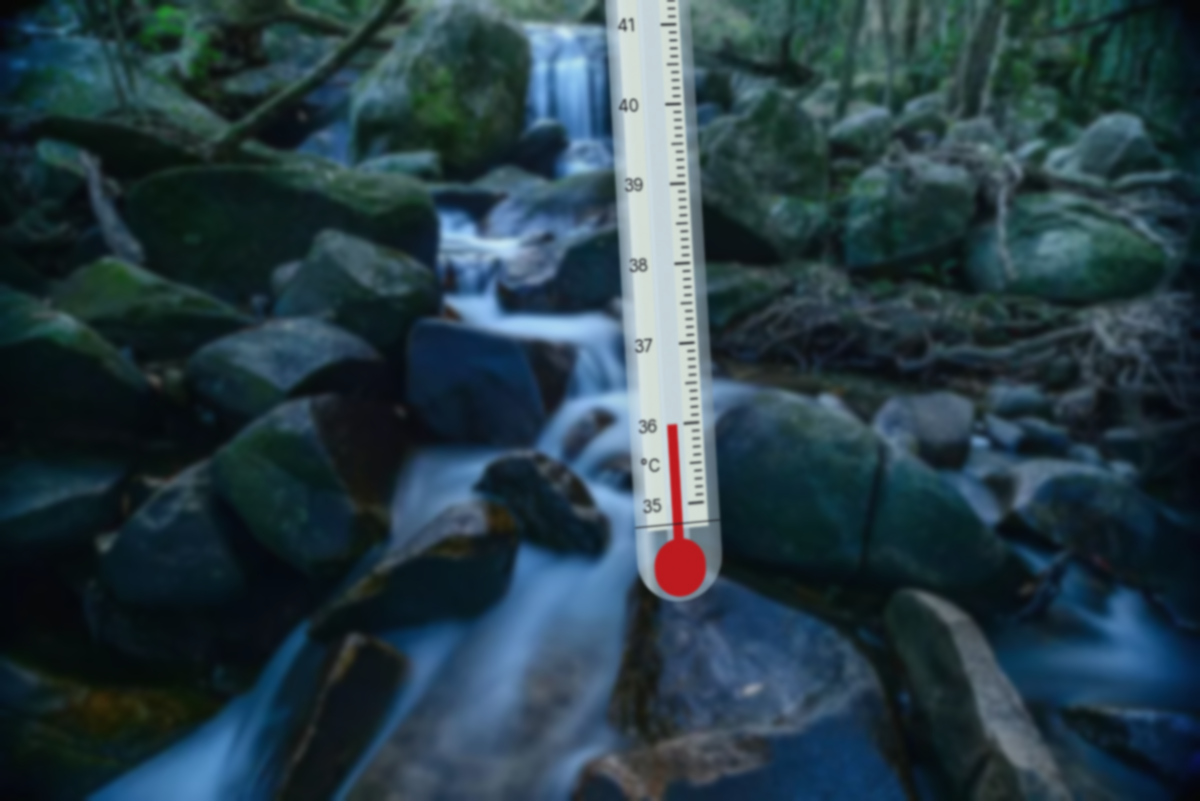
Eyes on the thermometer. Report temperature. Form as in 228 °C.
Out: 36 °C
